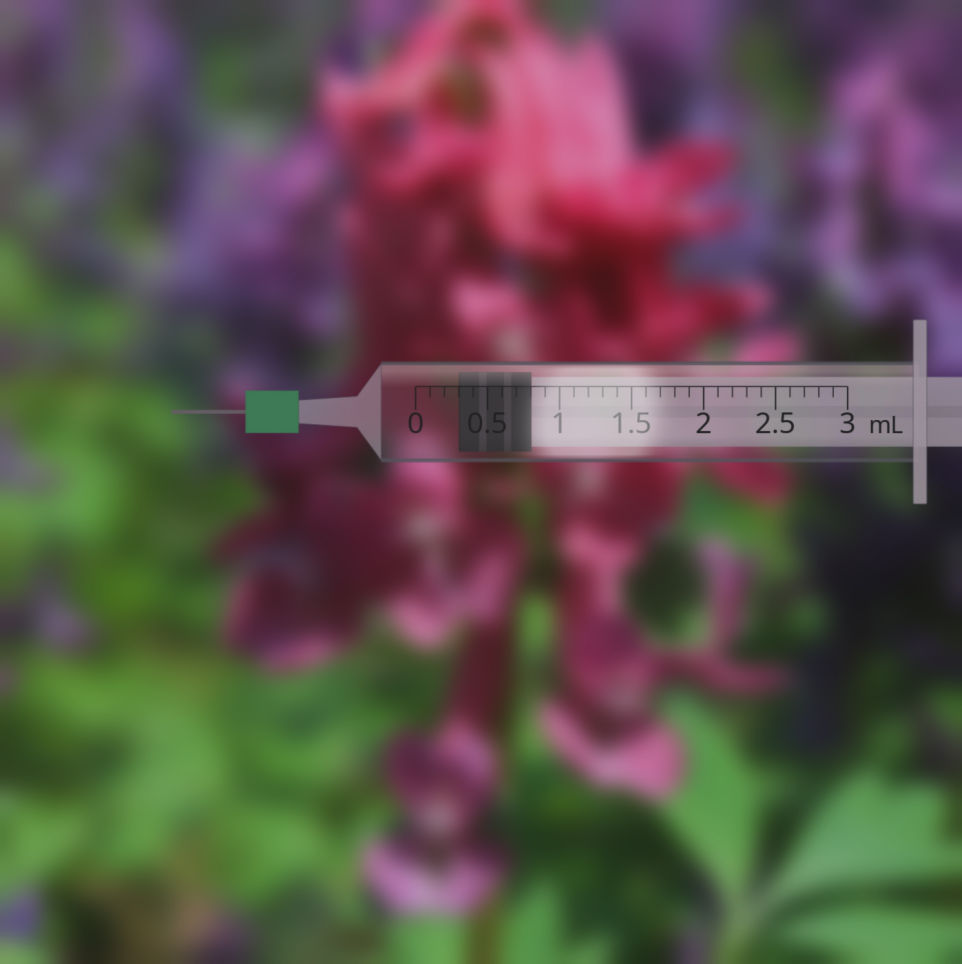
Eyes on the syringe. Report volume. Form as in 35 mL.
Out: 0.3 mL
